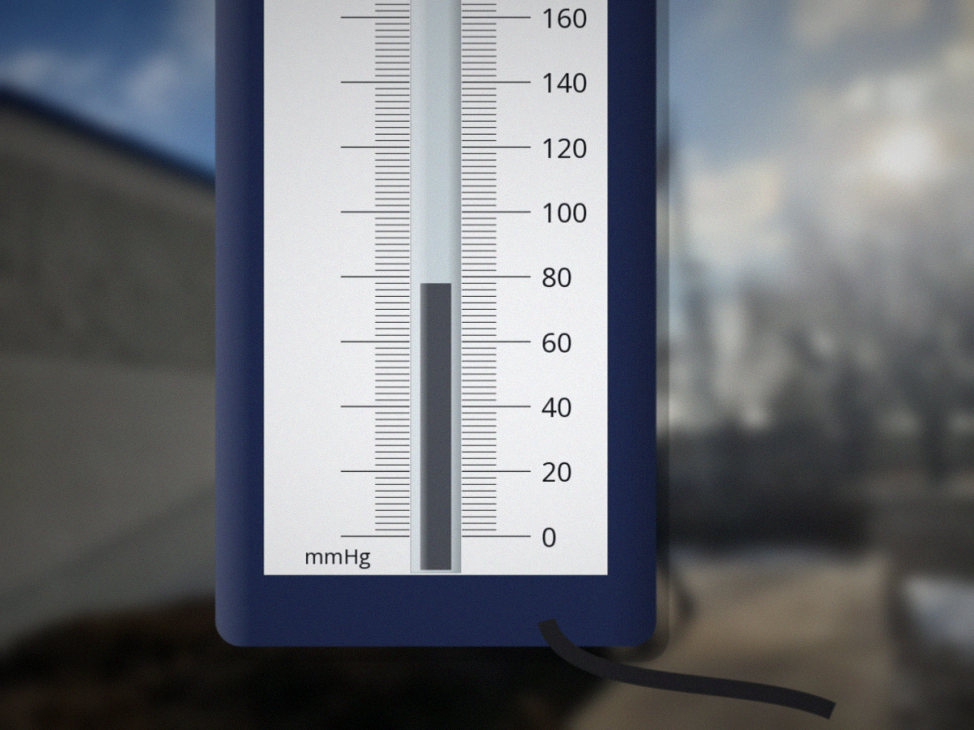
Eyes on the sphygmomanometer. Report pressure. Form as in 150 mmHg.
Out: 78 mmHg
